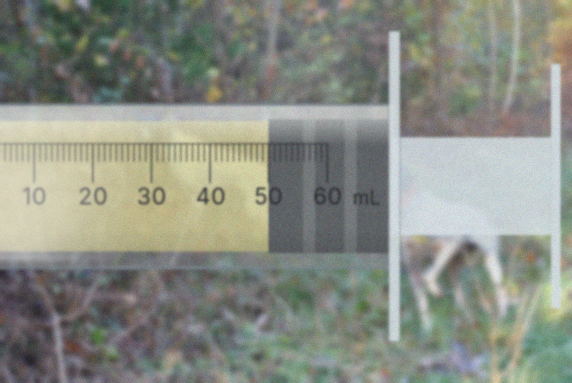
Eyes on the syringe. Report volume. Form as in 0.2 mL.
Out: 50 mL
